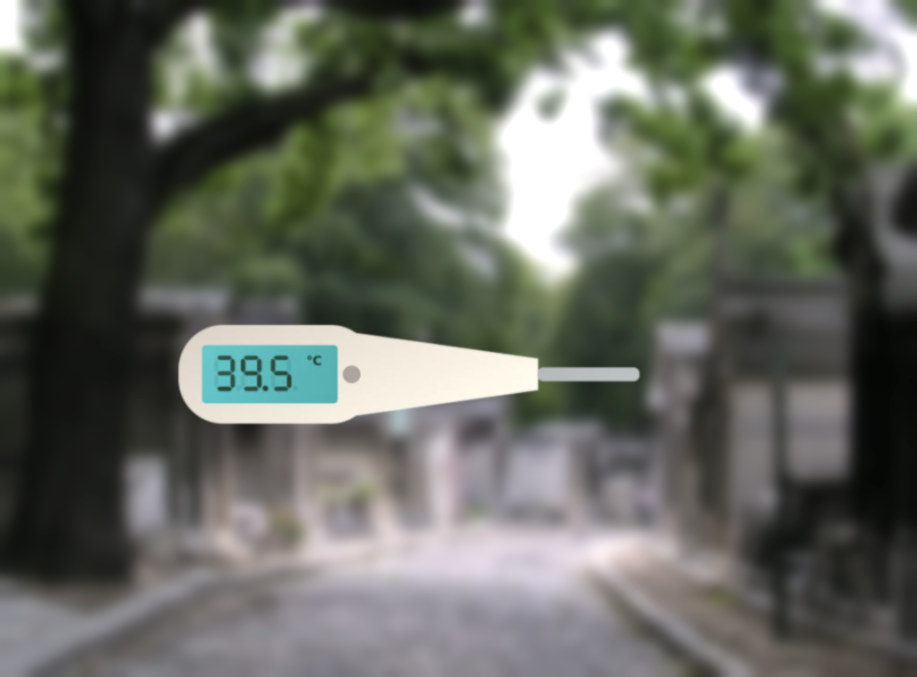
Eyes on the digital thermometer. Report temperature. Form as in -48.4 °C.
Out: 39.5 °C
